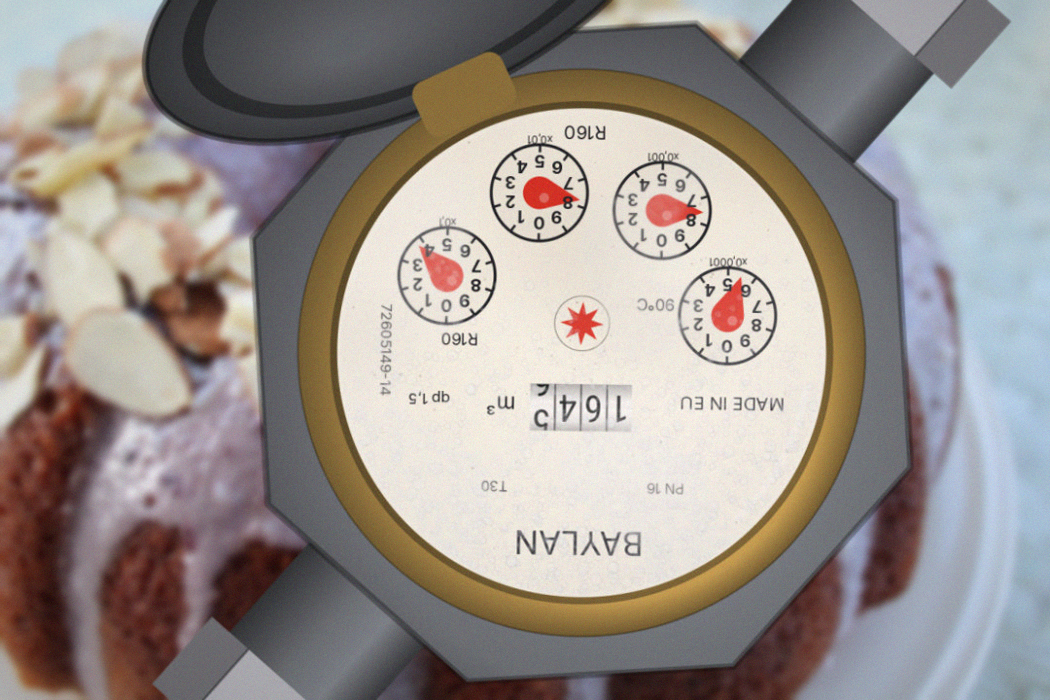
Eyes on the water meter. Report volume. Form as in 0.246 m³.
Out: 1645.3775 m³
